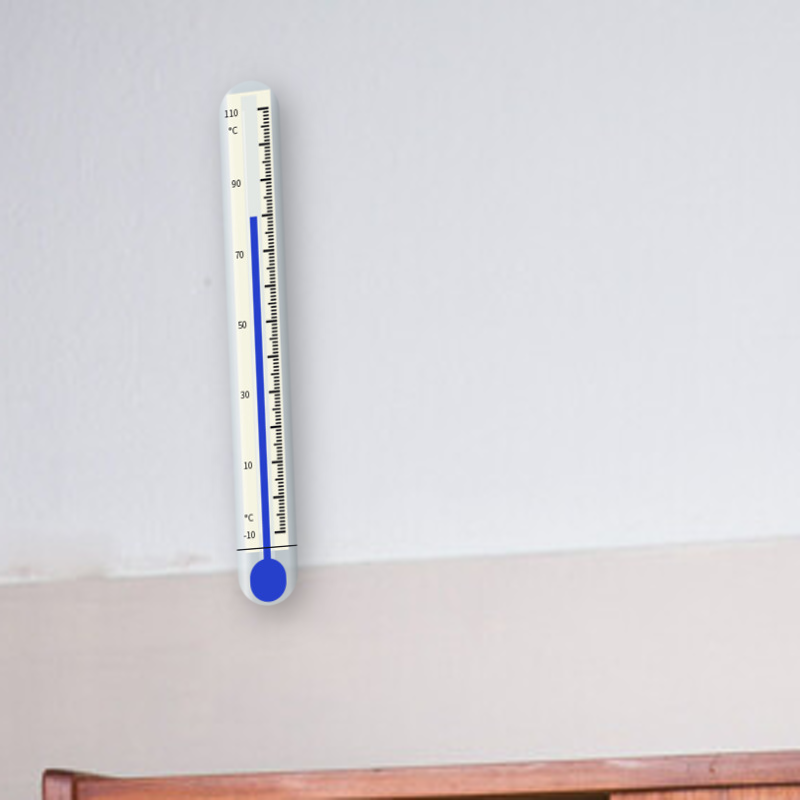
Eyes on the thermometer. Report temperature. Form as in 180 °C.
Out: 80 °C
